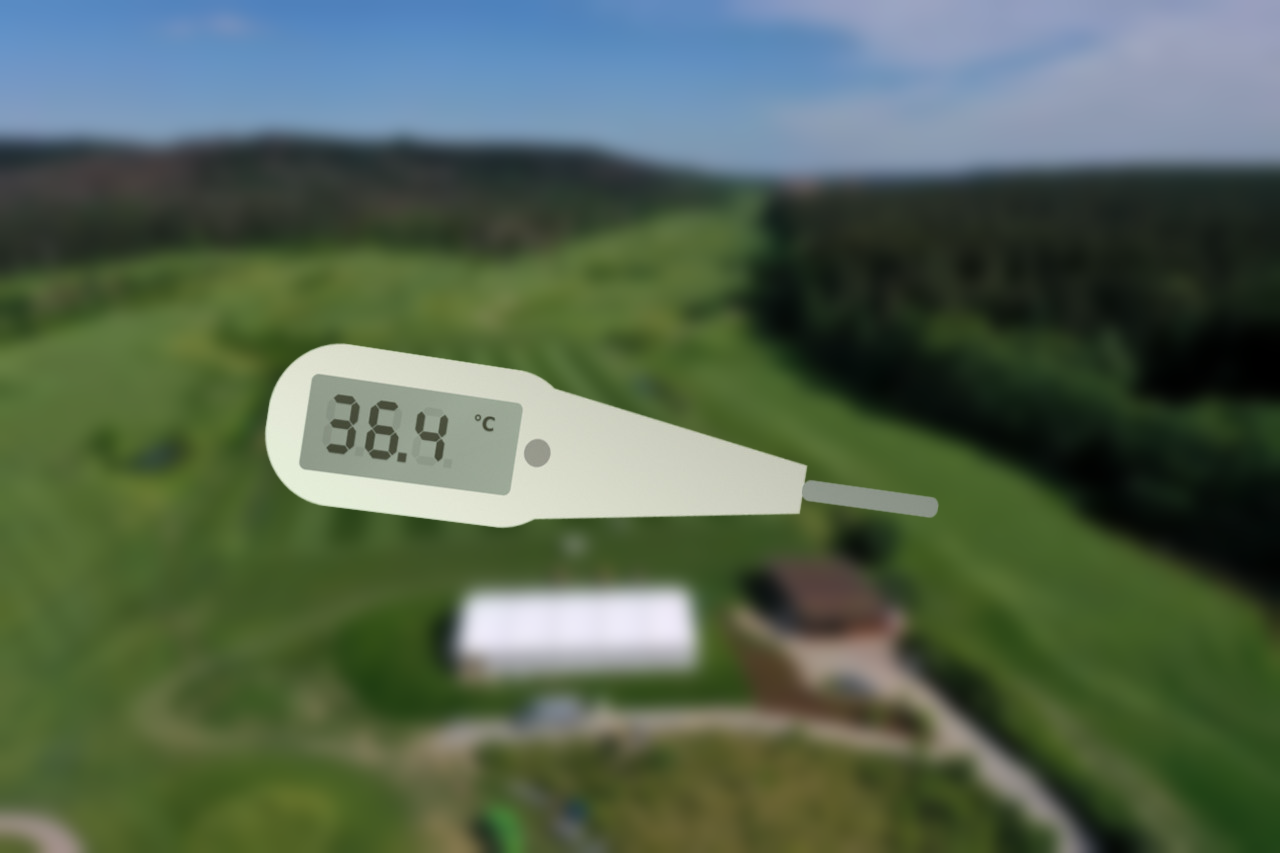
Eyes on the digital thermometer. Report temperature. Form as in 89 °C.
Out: 36.4 °C
